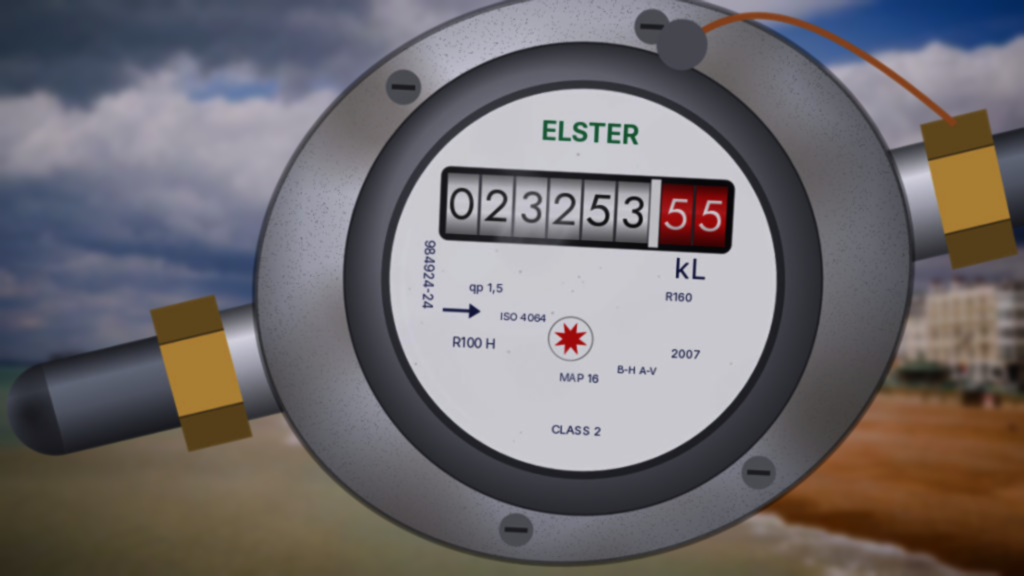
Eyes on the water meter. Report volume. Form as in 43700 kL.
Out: 23253.55 kL
